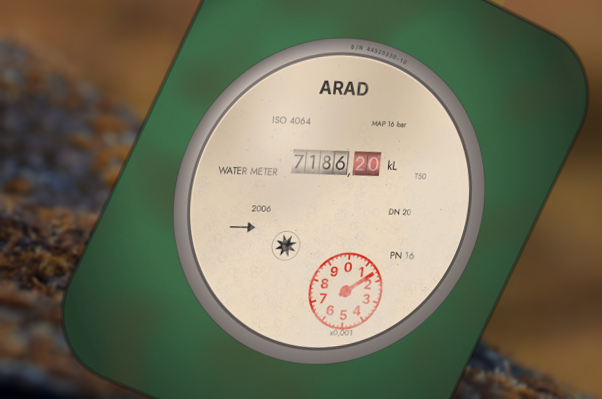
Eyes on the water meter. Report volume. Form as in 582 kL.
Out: 7186.201 kL
